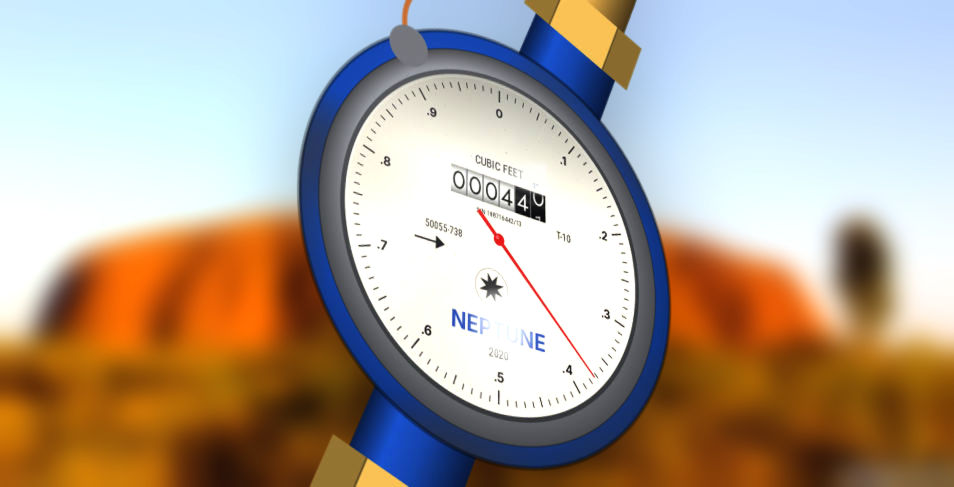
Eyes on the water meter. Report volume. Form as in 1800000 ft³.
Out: 440.37 ft³
